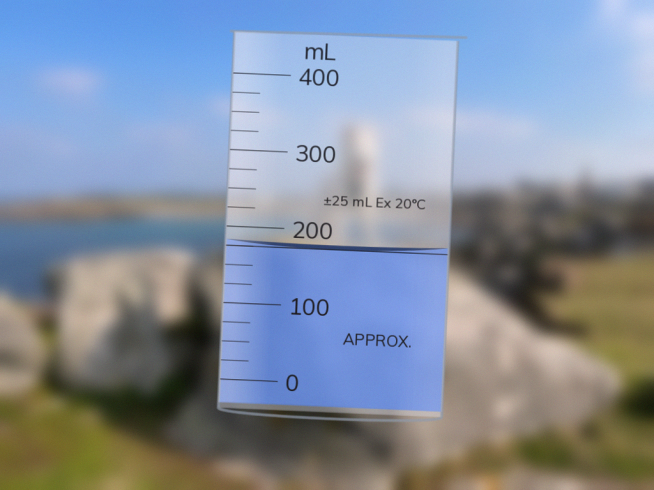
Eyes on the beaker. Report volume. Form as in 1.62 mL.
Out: 175 mL
